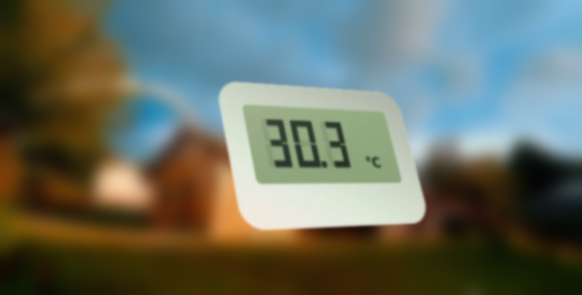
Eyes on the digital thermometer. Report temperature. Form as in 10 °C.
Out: 30.3 °C
